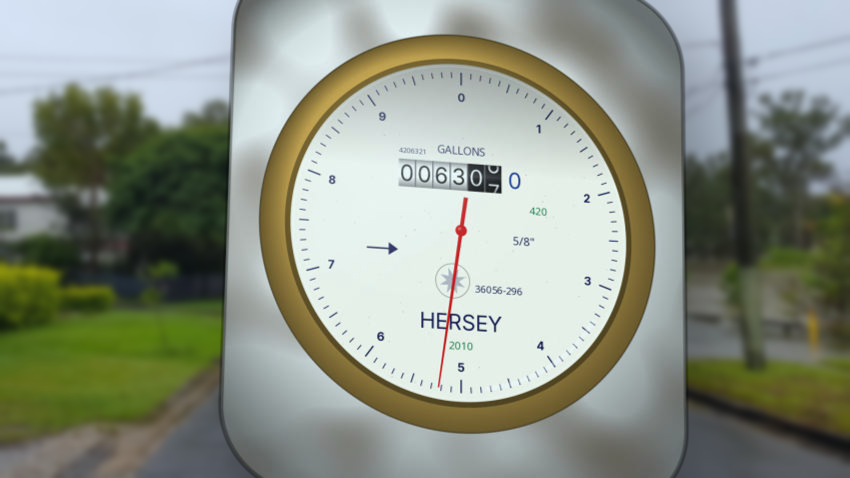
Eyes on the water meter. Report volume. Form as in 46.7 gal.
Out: 63065.2 gal
